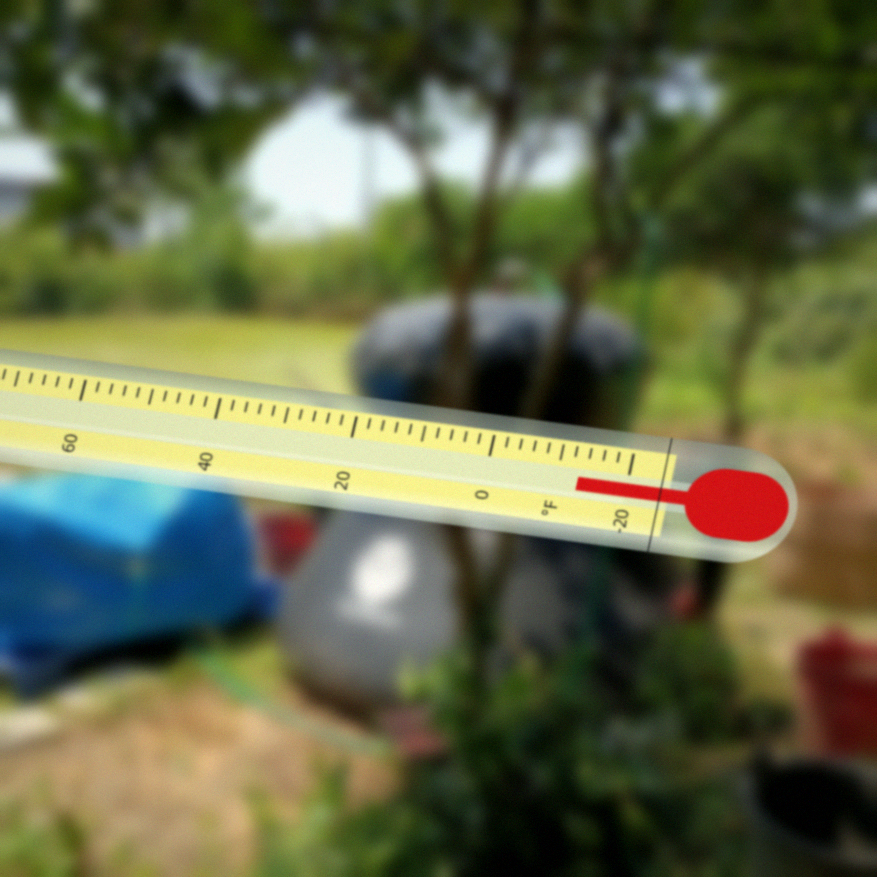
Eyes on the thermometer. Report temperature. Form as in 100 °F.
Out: -13 °F
